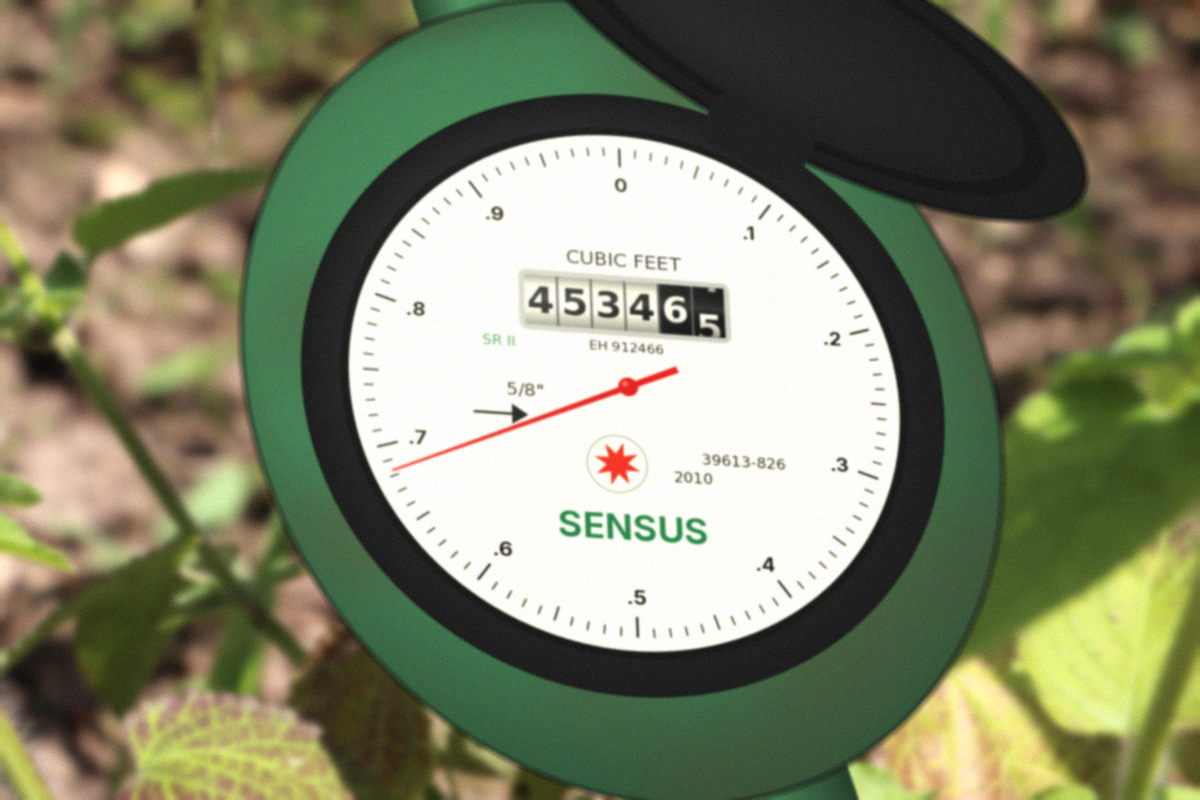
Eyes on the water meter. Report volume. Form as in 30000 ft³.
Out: 453464.68 ft³
